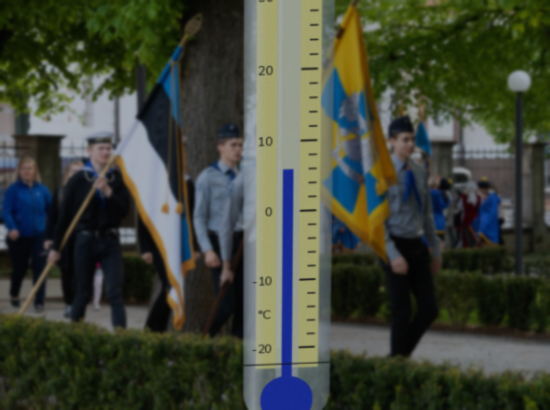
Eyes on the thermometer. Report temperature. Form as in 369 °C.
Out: 6 °C
